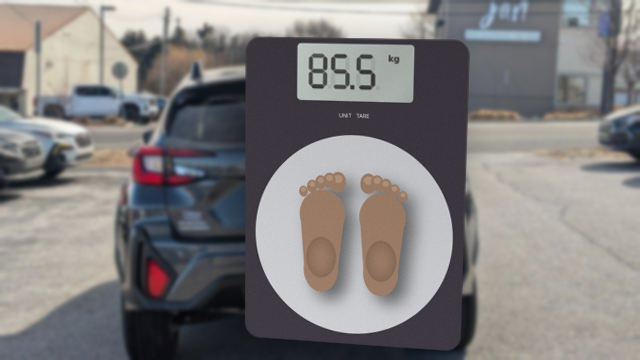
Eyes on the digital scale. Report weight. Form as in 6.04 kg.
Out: 85.5 kg
